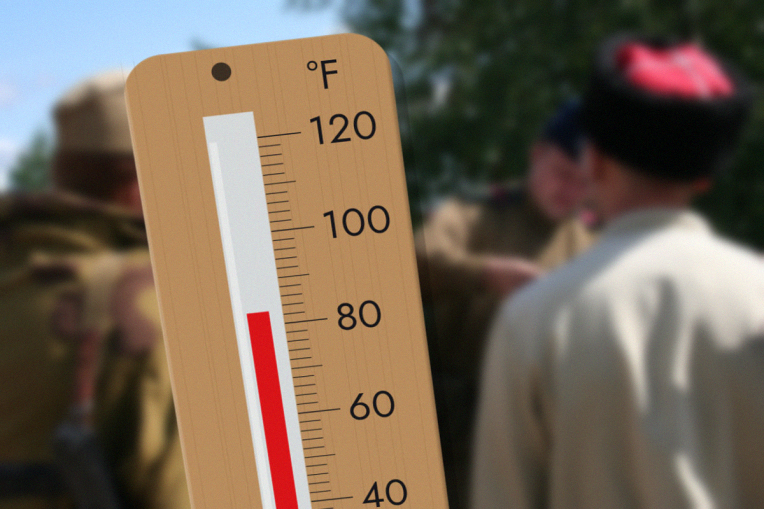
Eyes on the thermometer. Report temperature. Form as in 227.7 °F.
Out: 83 °F
